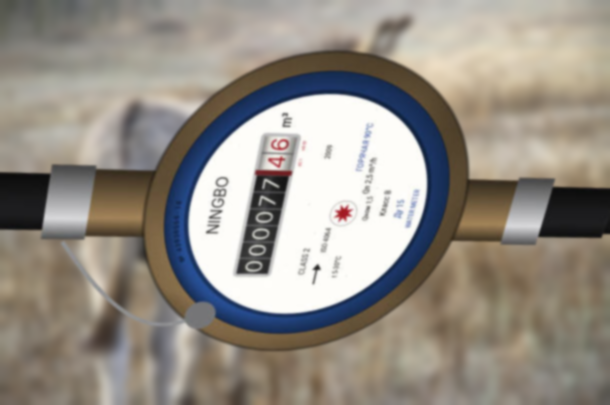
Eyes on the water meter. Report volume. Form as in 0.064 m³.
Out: 77.46 m³
